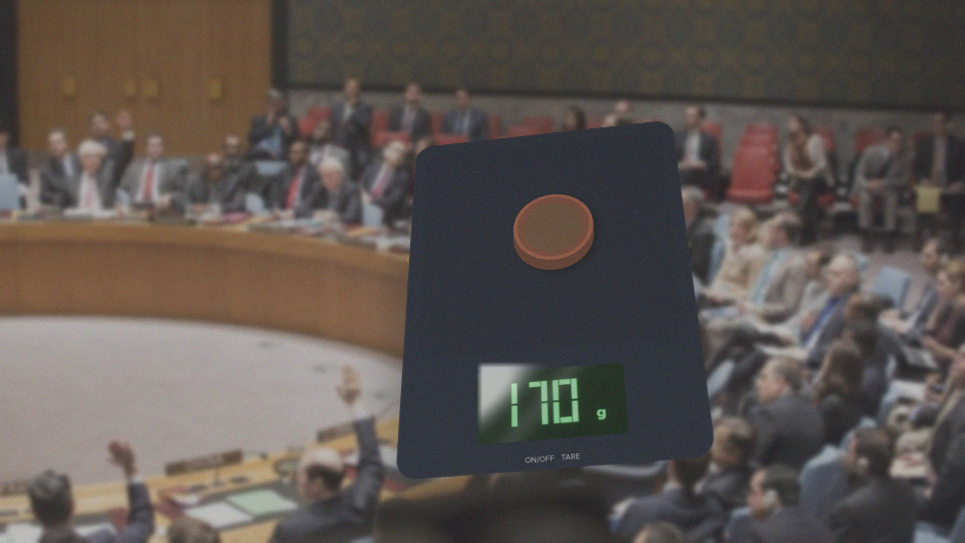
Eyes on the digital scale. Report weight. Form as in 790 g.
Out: 170 g
